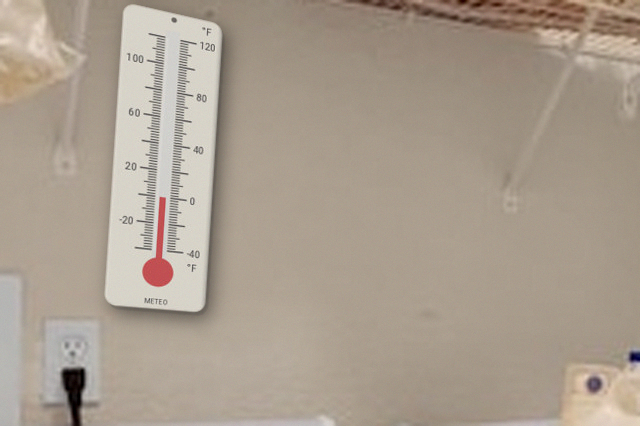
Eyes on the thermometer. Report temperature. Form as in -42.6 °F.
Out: 0 °F
